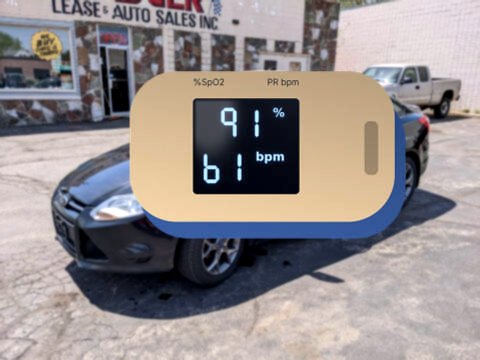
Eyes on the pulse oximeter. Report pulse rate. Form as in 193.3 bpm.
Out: 61 bpm
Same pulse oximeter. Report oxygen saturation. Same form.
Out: 91 %
